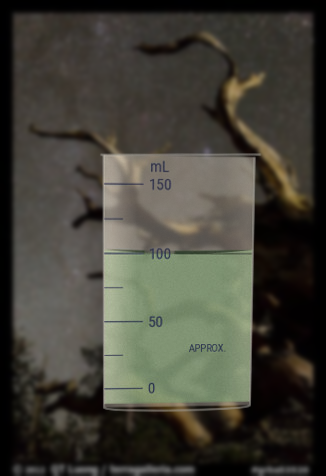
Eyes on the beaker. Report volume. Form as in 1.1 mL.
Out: 100 mL
